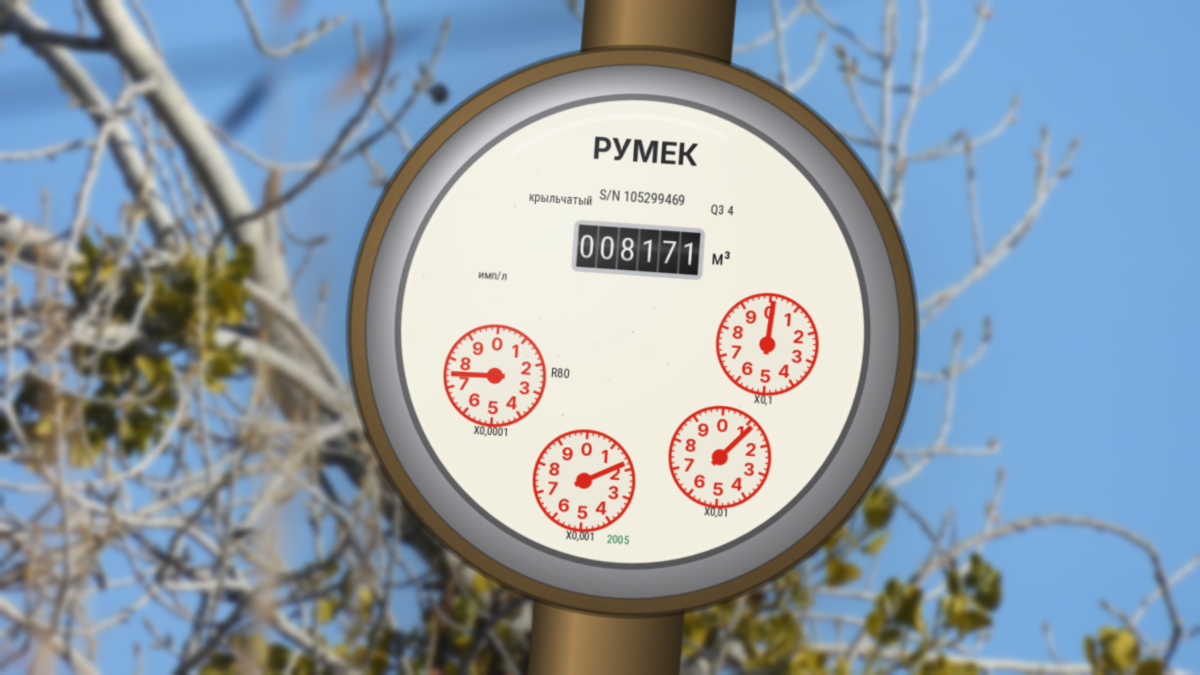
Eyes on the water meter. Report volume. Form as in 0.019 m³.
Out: 8171.0117 m³
